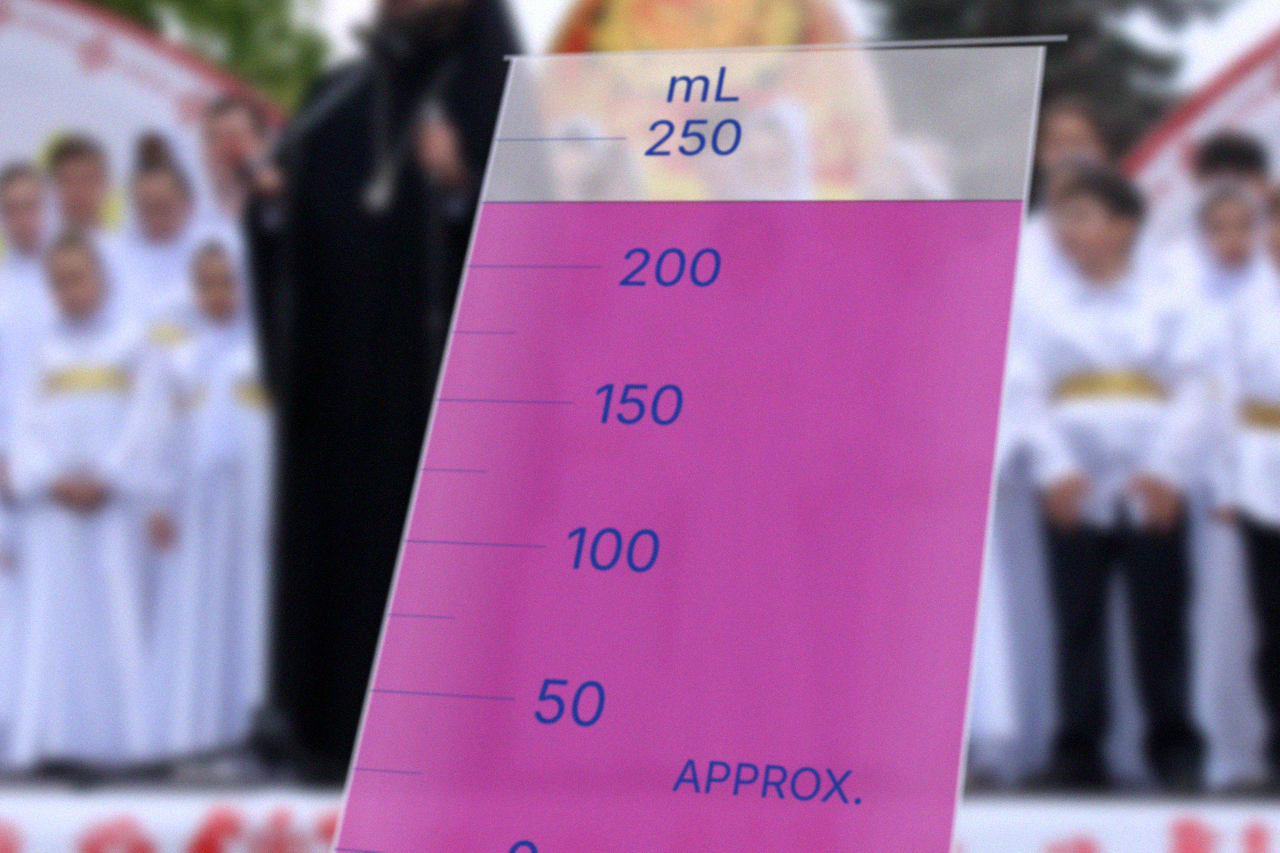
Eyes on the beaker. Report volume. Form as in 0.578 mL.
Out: 225 mL
